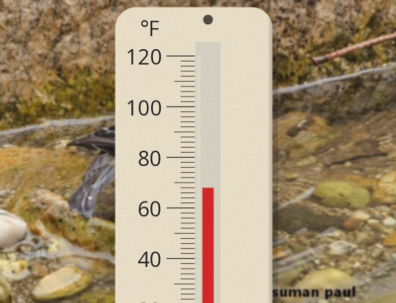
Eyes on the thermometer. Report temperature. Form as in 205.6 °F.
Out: 68 °F
